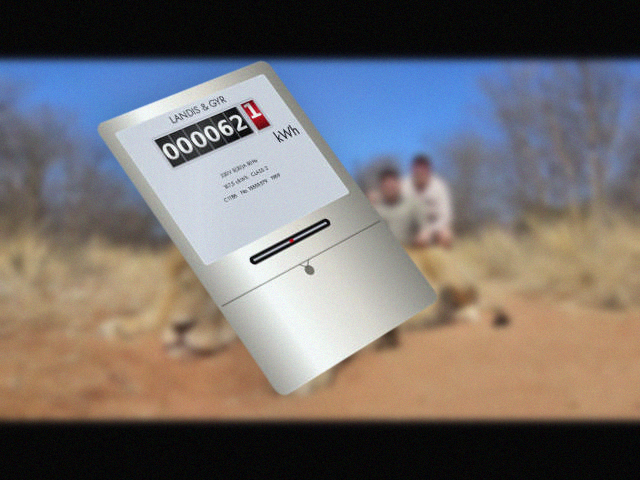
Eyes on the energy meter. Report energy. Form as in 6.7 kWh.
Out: 62.1 kWh
